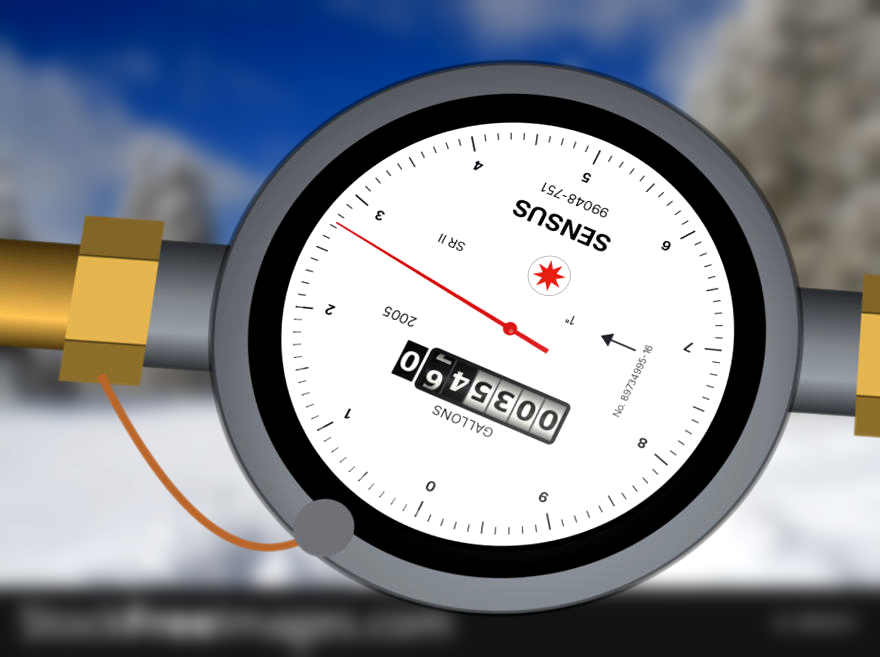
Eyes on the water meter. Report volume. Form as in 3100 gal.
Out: 35462.7 gal
